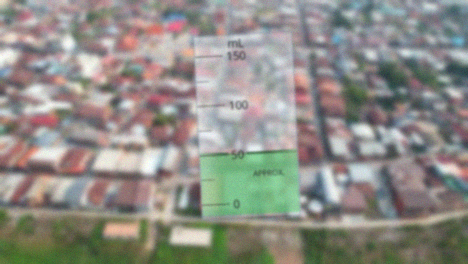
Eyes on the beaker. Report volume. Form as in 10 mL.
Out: 50 mL
